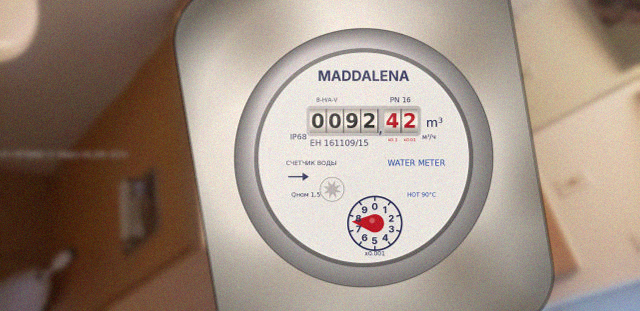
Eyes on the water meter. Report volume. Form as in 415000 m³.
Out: 92.427 m³
